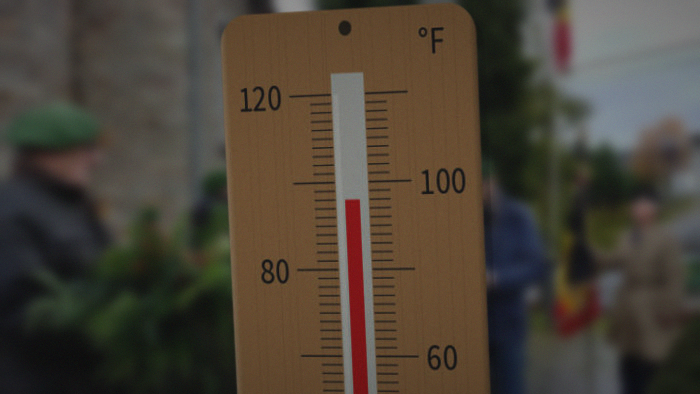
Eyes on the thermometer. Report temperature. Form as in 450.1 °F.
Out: 96 °F
